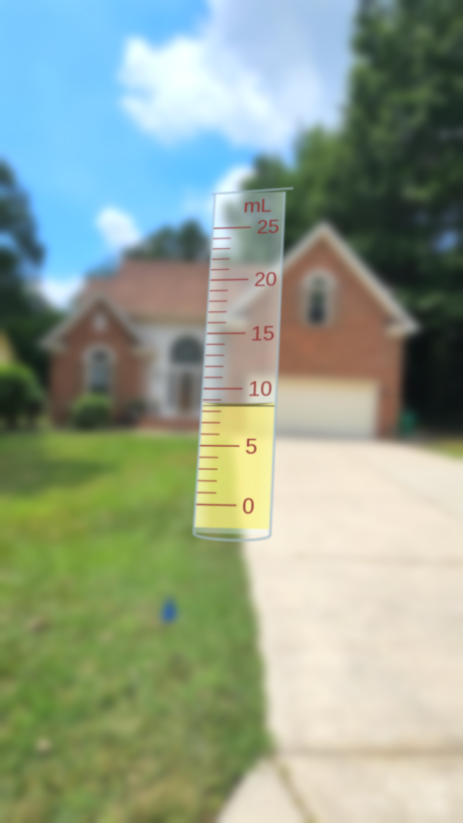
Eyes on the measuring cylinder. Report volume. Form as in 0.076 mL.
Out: 8.5 mL
